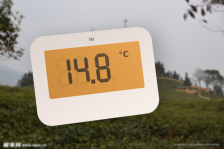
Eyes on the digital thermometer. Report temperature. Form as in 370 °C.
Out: 14.8 °C
